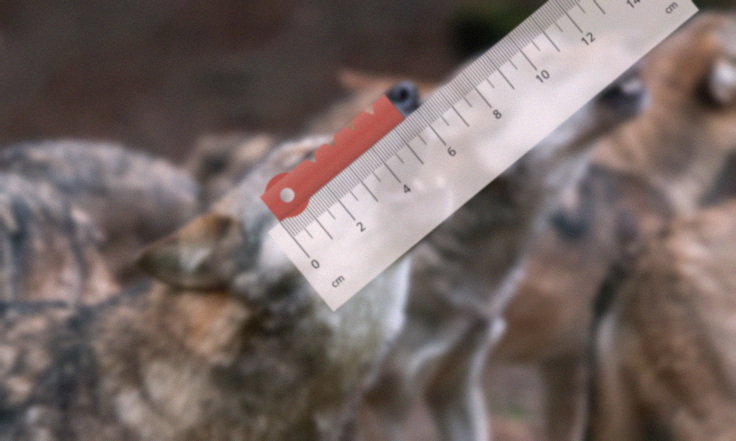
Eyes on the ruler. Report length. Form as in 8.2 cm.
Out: 5.5 cm
